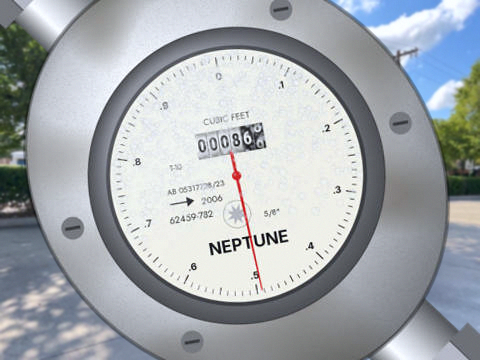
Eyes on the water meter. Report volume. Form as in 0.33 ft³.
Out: 868.49 ft³
